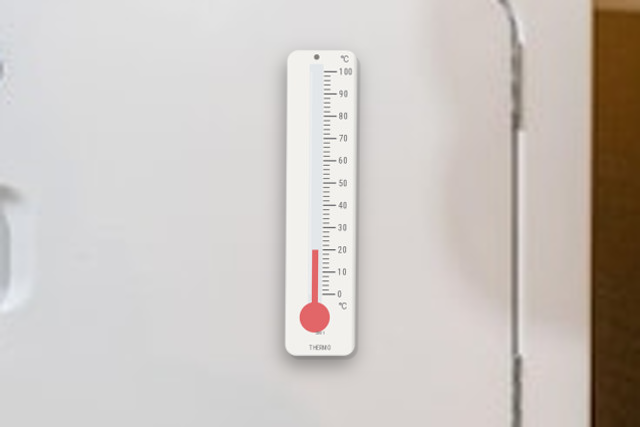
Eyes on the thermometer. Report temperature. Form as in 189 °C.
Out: 20 °C
